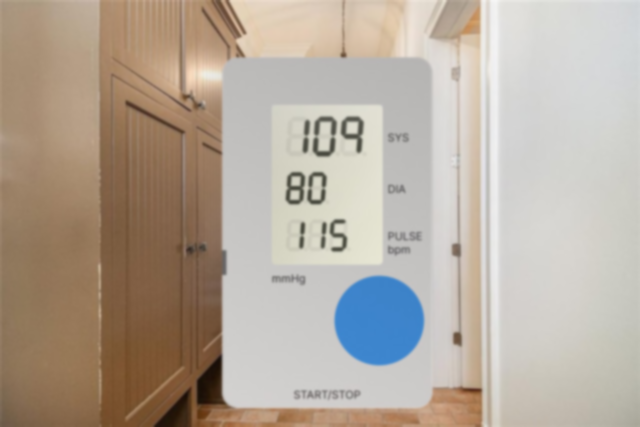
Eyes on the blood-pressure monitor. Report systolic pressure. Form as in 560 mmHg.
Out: 109 mmHg
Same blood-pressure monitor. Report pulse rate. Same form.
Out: 115 bpm
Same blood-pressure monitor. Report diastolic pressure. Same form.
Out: 80 mmHg
